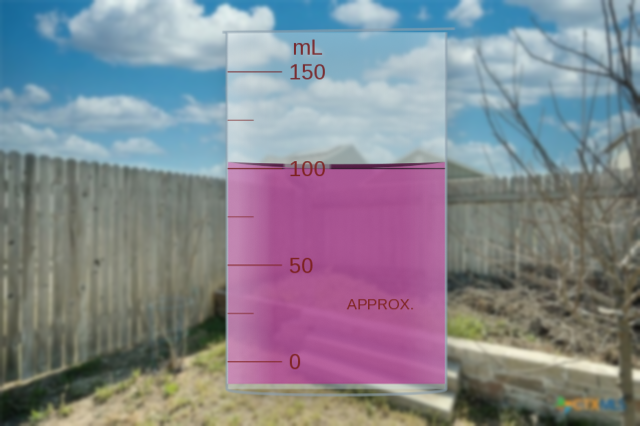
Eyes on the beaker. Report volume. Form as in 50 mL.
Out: 100 mL
